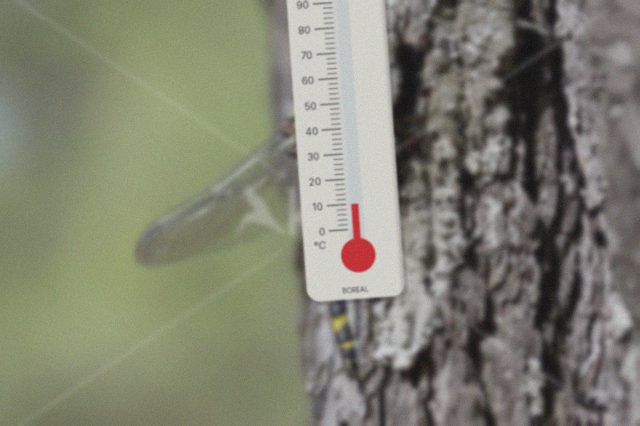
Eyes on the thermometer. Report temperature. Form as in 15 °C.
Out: 10 °C
